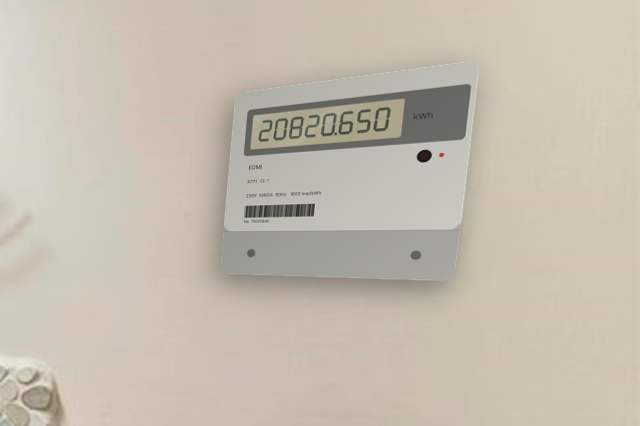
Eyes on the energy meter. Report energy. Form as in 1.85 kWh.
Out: 20820.650 kWh
